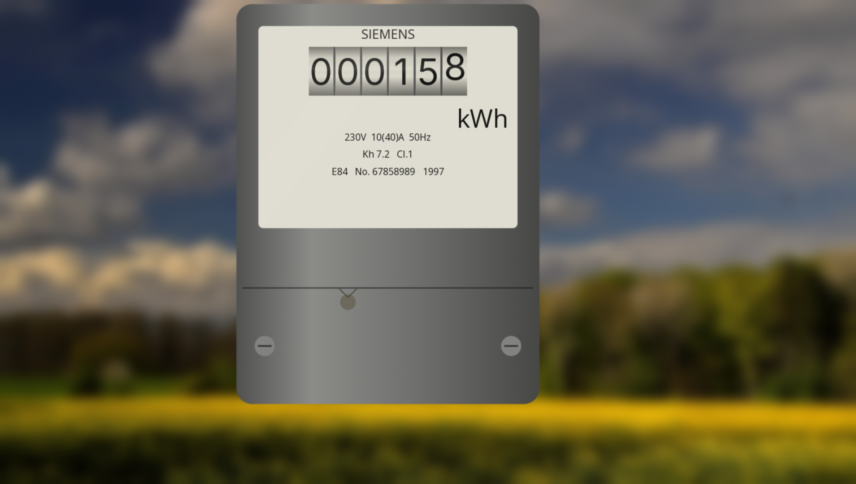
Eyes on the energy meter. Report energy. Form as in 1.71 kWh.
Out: 158 kWh
